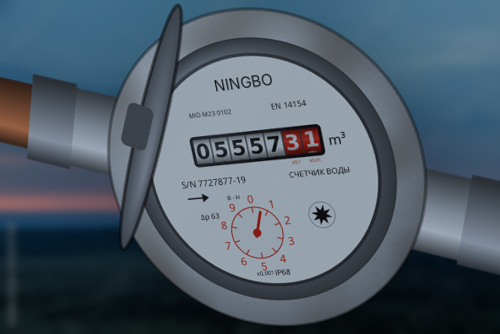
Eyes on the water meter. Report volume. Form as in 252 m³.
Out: 5557.310 m³
